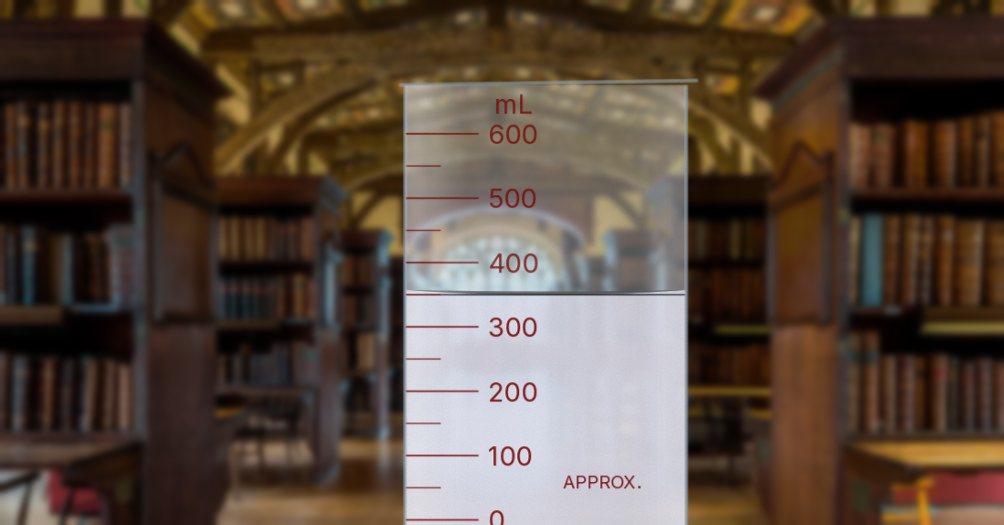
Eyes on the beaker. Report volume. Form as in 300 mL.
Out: 350 mL
